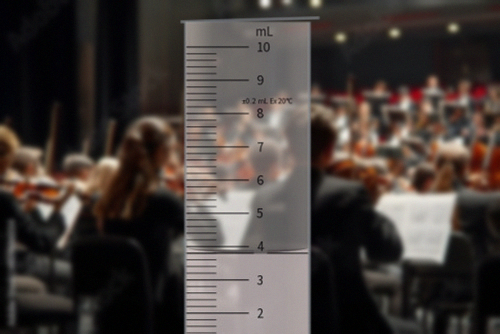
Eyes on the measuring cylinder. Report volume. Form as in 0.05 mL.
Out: 3.8 mL
